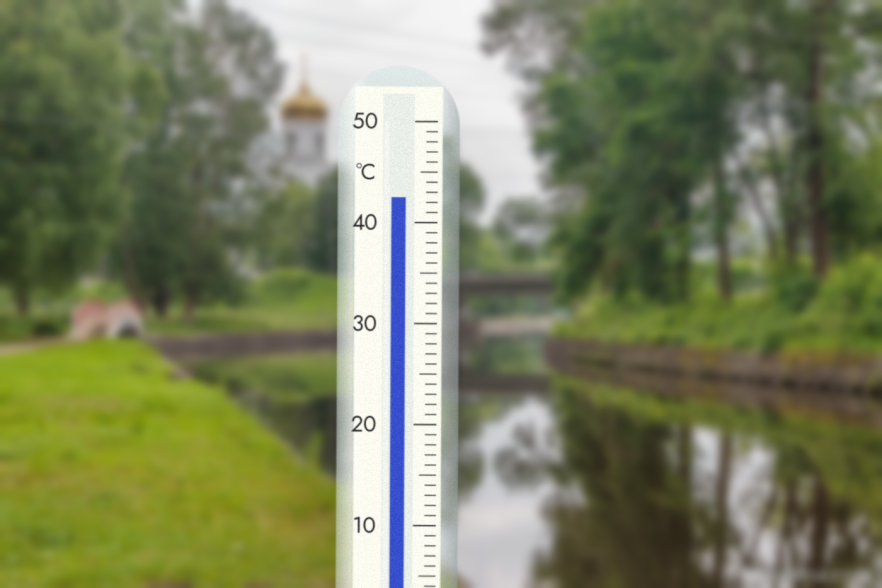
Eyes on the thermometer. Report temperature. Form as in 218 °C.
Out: 42.5 °C
